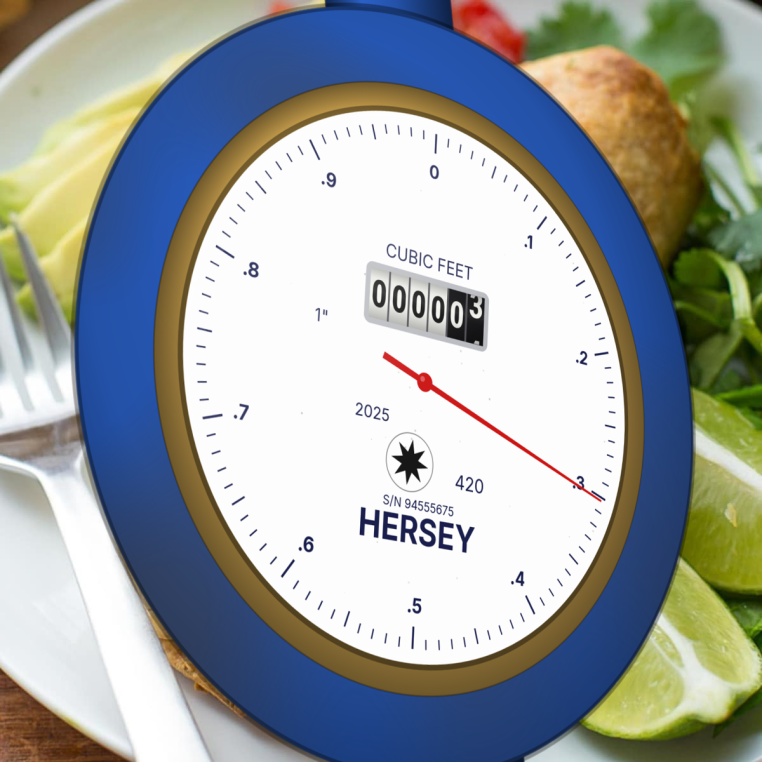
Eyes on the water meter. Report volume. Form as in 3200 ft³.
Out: 3.30 ft³
